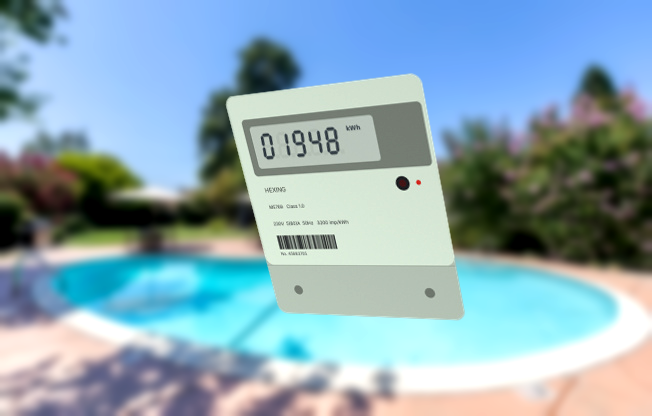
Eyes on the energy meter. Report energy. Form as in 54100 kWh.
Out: 1948 kWh
